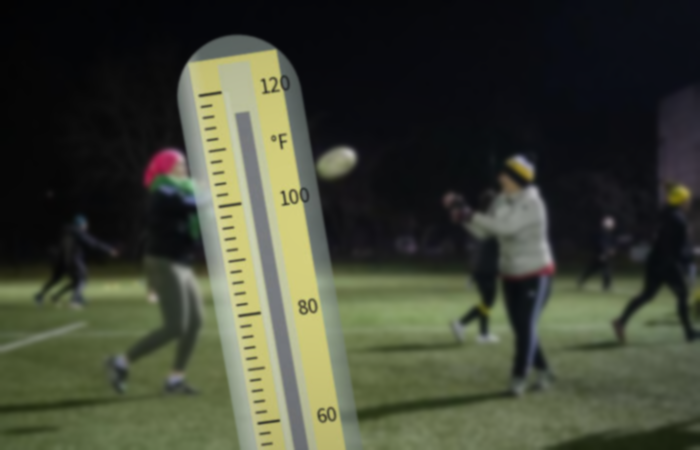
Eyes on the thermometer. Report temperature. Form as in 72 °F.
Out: 116 °F
